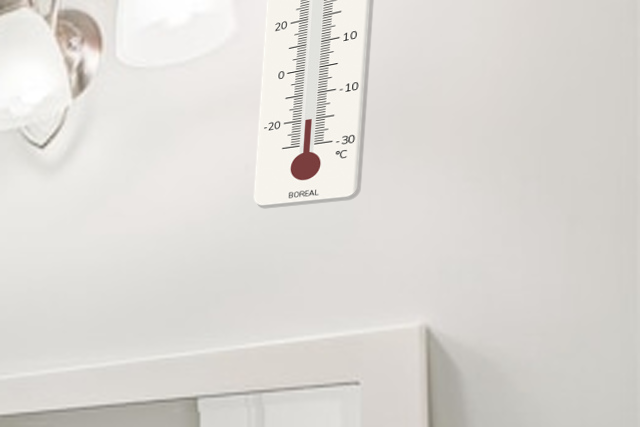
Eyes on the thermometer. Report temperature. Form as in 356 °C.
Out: -20 °C
